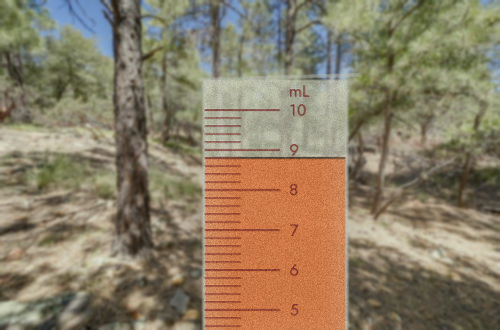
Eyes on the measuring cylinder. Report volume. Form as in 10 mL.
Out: 8.8 mL
